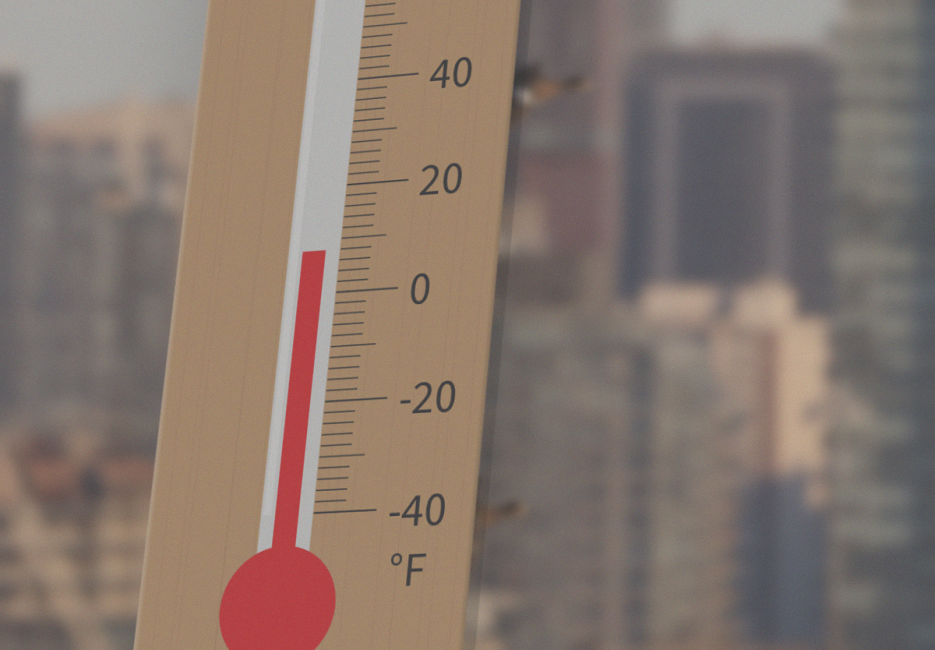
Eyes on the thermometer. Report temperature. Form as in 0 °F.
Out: 8 °F
